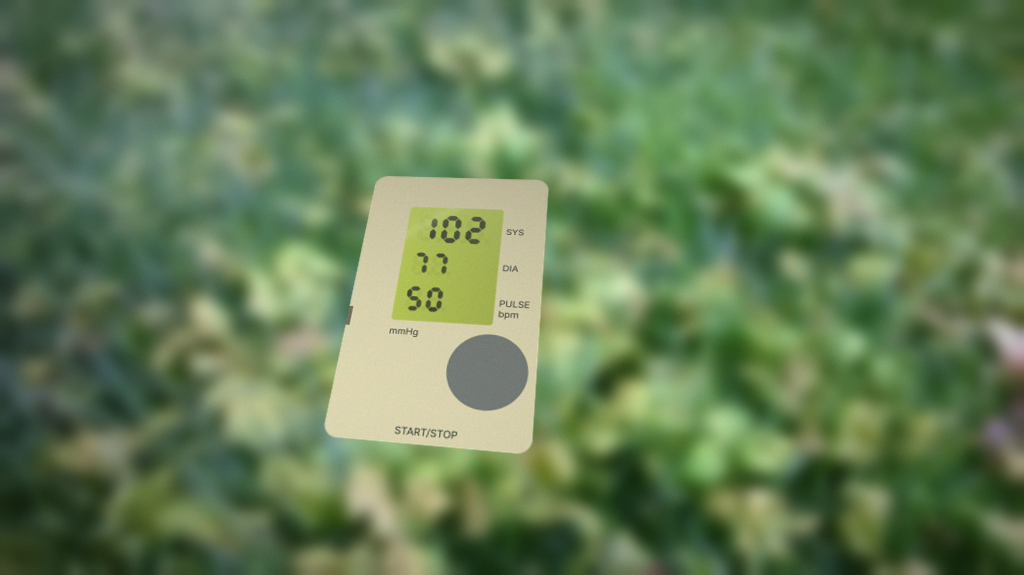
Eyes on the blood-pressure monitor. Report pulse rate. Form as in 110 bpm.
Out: 50 bpm
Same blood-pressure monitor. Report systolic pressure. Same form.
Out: 102 mmHg
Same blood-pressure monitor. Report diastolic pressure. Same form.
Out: 77 mmHg
